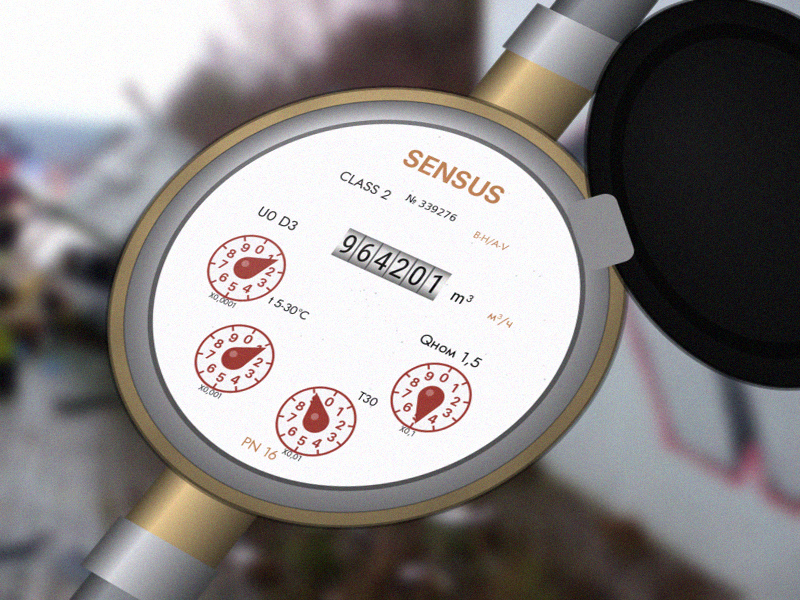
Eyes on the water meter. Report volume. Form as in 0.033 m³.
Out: 964201.4911 m³
